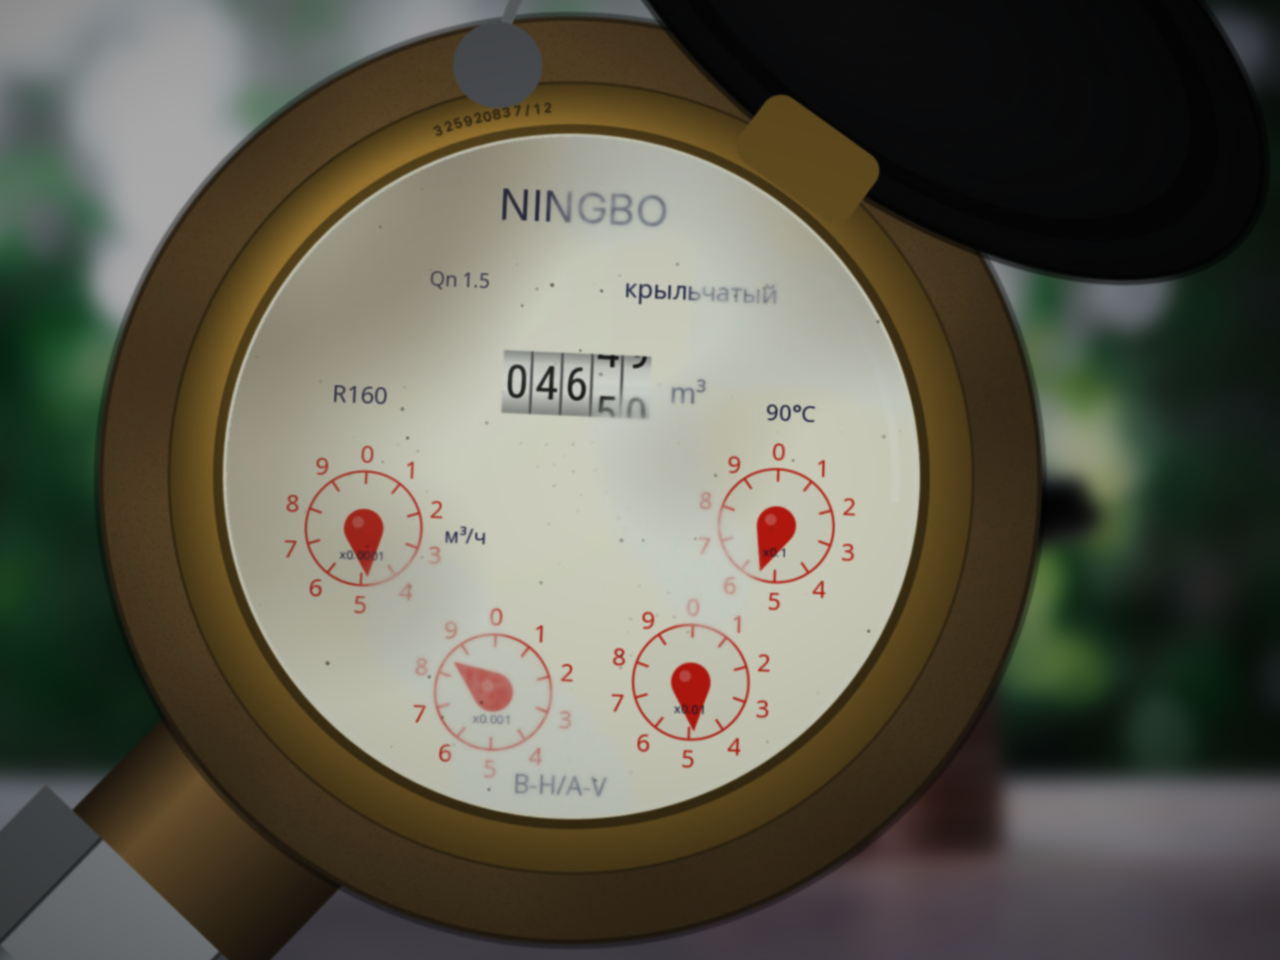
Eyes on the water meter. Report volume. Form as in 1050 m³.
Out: 4649.5484 m³
